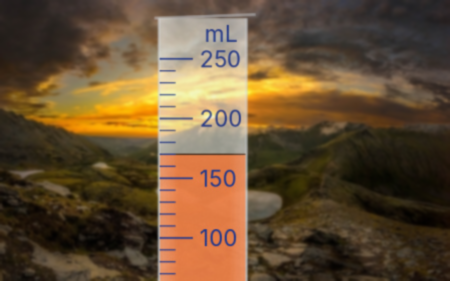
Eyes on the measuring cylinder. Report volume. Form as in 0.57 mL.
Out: 170 mL
